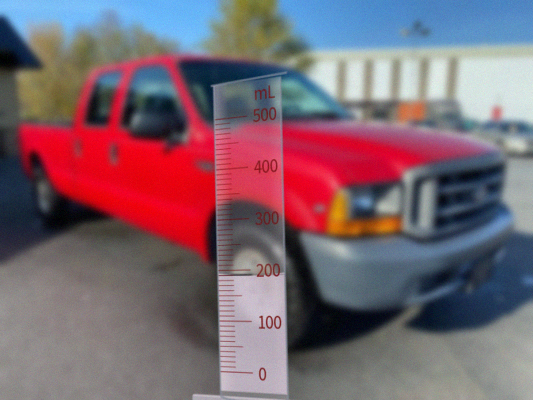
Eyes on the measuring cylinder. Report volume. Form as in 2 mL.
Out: 190 mL
